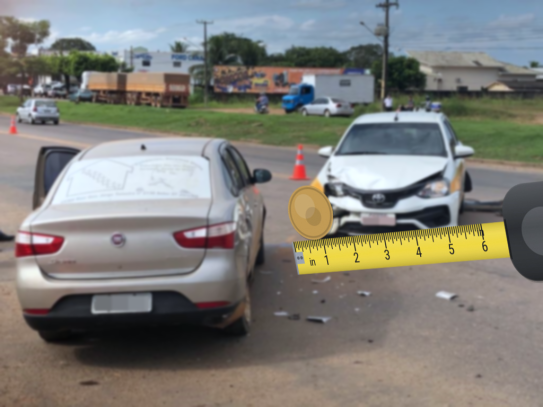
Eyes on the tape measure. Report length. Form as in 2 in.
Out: 1.5 in
